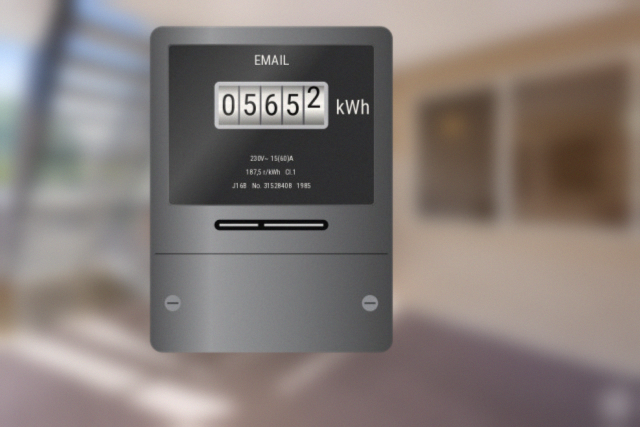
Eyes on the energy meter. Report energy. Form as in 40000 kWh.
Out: 5652 kWh
